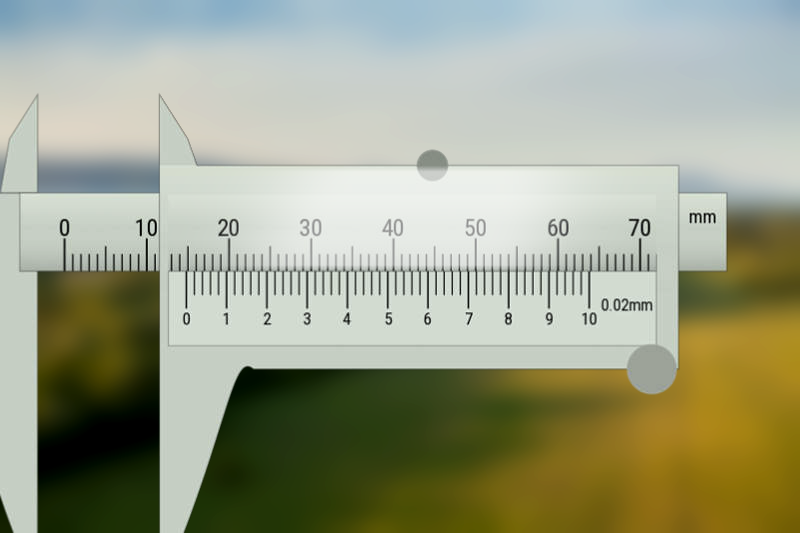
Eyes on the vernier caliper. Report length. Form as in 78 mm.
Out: 14.8 mm
